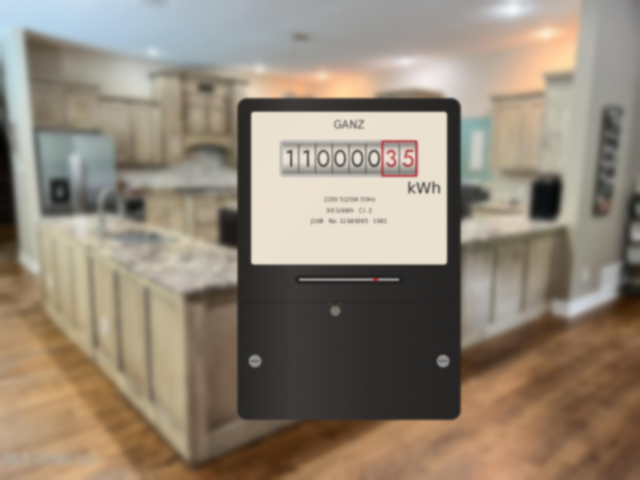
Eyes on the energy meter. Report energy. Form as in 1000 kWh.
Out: 110000.35 kWh
